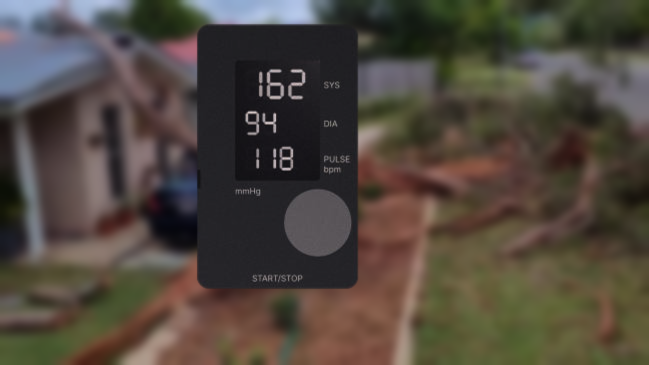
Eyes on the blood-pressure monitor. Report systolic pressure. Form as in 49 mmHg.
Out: 162 mmHg
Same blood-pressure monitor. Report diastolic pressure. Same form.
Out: 94 mmHg
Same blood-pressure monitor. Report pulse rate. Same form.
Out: 118 bpm
